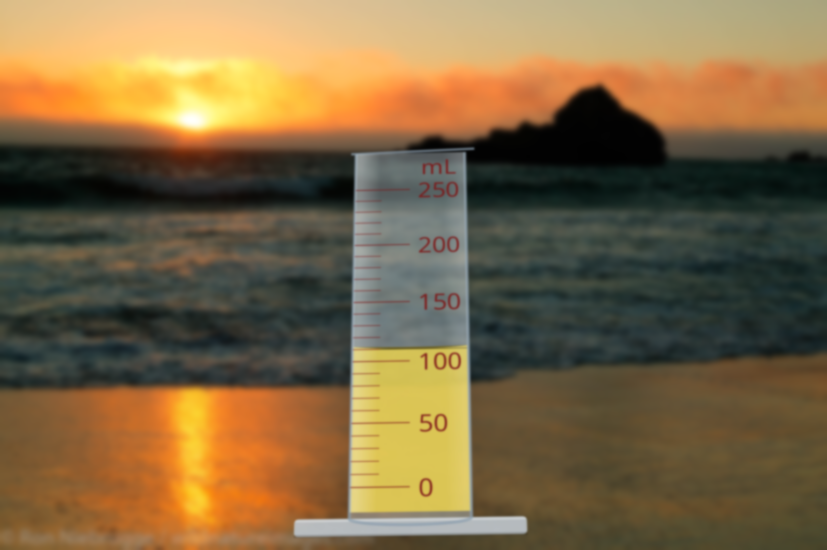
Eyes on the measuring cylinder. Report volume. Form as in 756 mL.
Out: 110 mL
